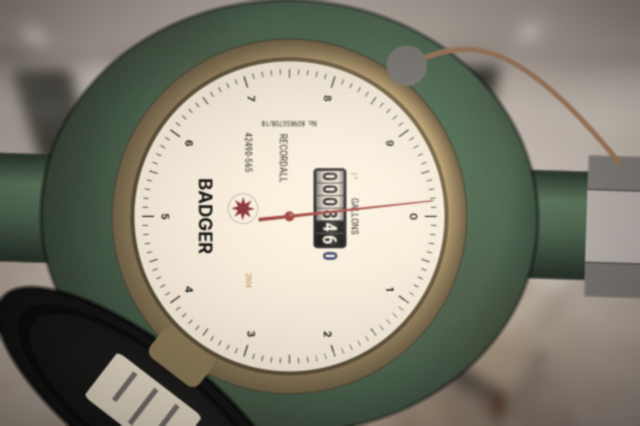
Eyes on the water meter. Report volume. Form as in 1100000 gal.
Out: 8459.8 gal
